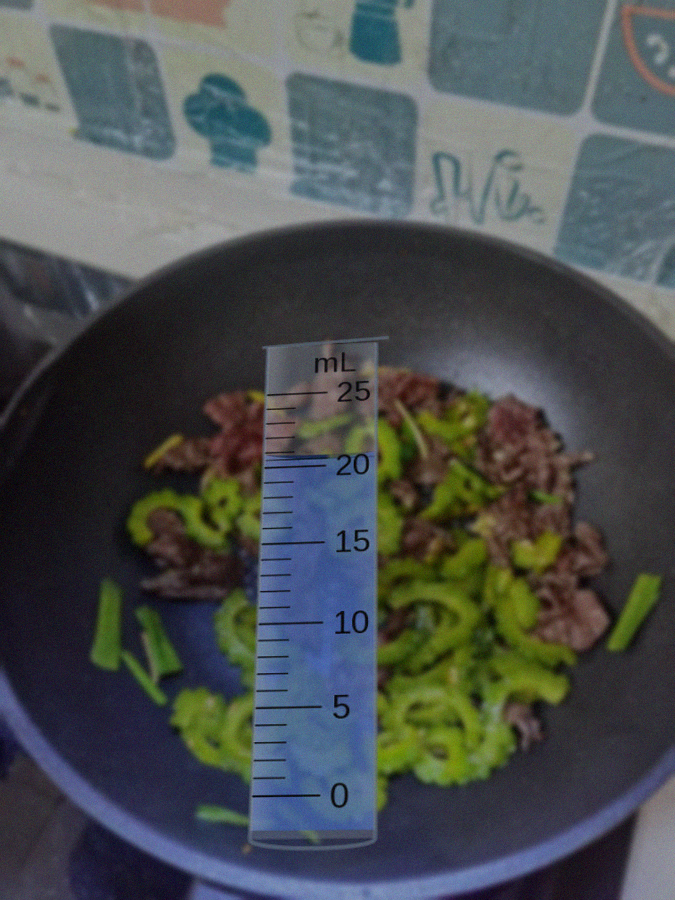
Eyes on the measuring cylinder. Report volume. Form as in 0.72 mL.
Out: 20.5 mL
